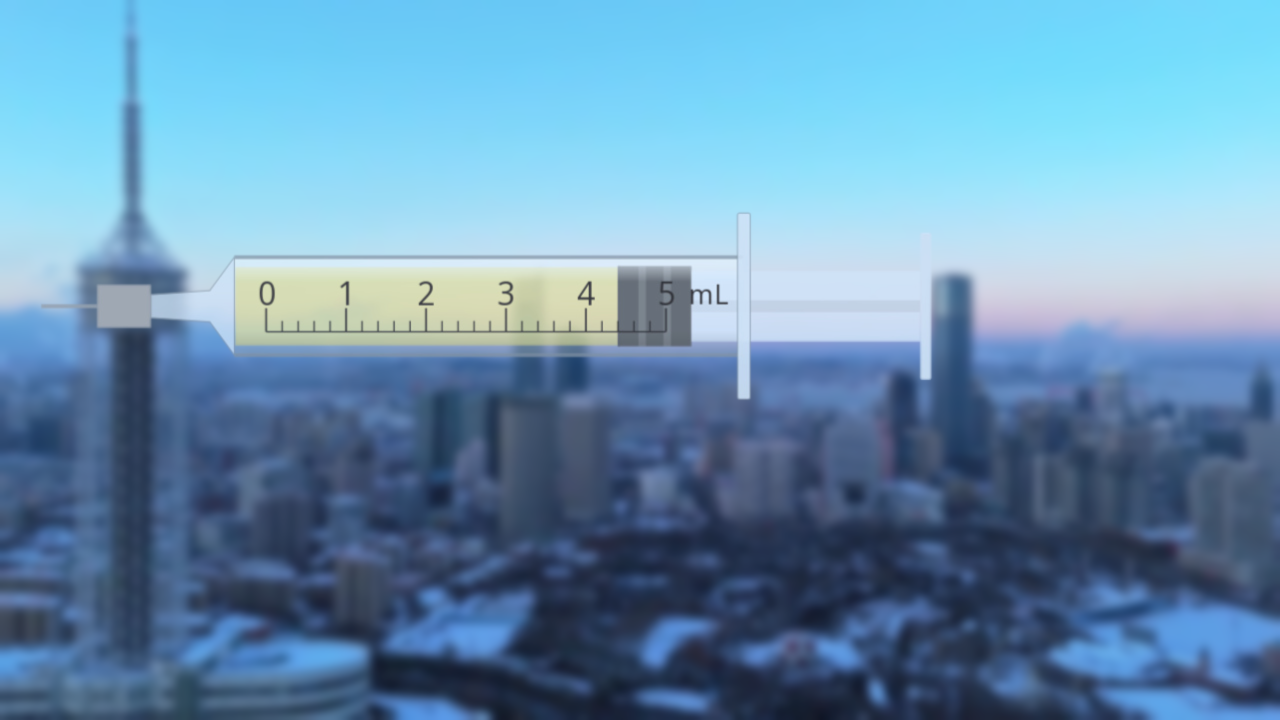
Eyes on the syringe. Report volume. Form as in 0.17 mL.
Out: 4.4 mL
